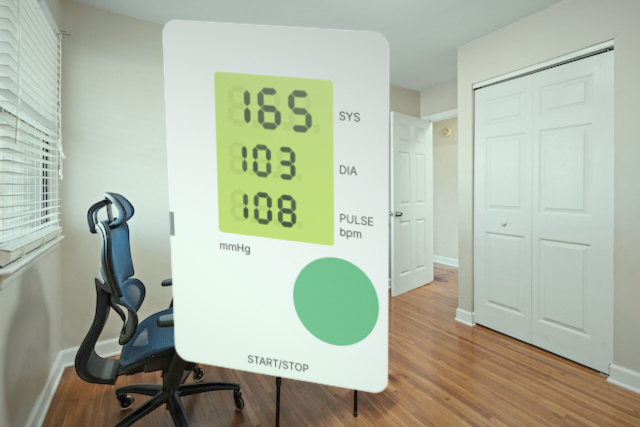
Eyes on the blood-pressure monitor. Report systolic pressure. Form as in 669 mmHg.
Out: 165 mmHg
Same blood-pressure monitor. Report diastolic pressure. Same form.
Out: 103 mmHg
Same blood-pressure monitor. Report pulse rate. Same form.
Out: 108 bpm
